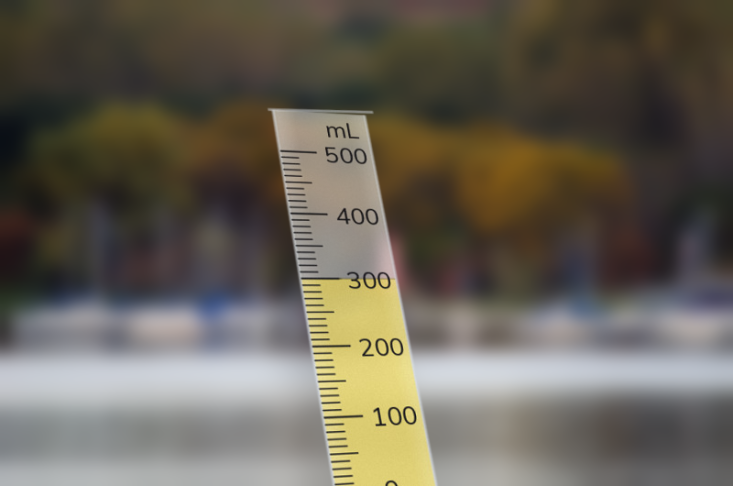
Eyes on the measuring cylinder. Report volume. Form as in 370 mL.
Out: 300 mL
